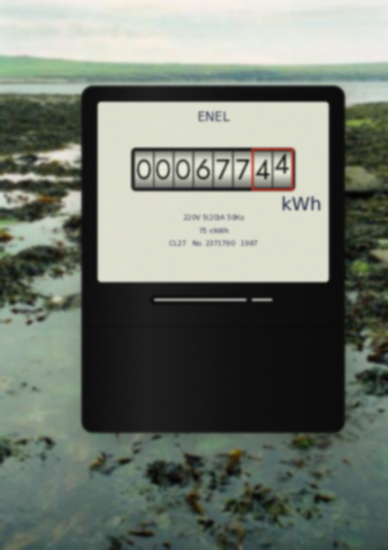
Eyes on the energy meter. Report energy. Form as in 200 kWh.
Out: 677.44 kWh
